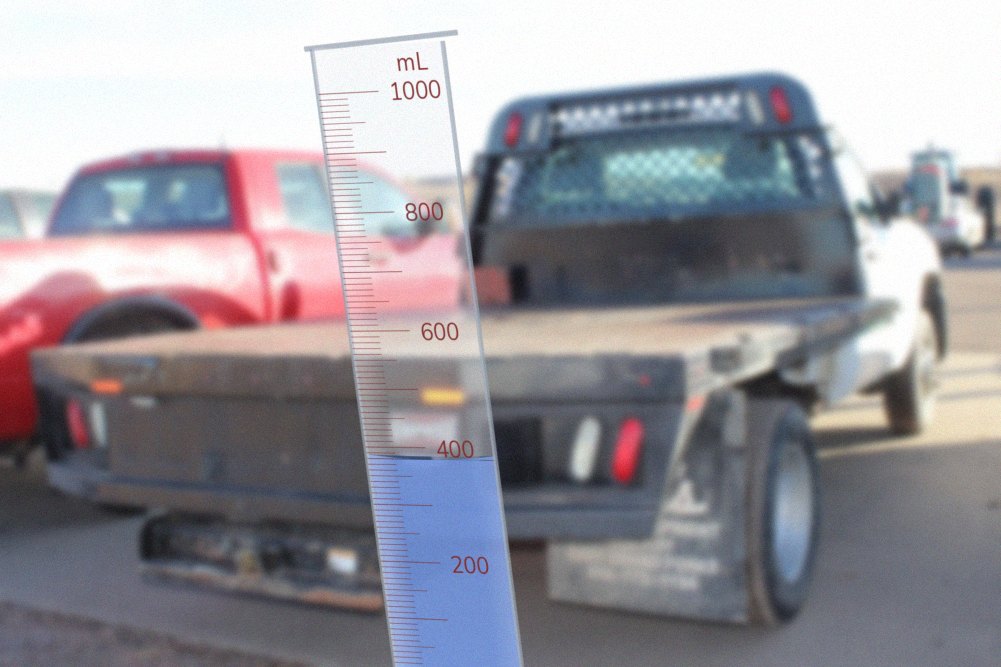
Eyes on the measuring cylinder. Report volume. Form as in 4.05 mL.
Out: 380 mL
